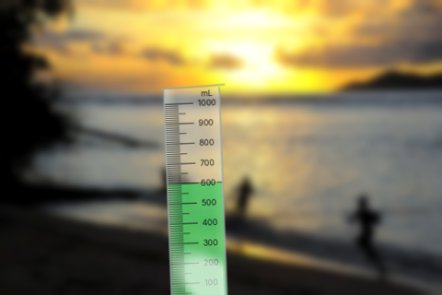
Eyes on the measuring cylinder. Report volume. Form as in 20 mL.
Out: 600 mL
